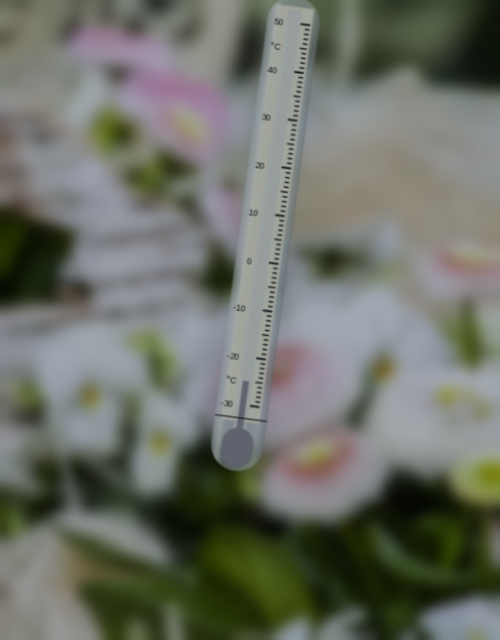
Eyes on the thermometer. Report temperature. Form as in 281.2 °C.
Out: -25 °C
